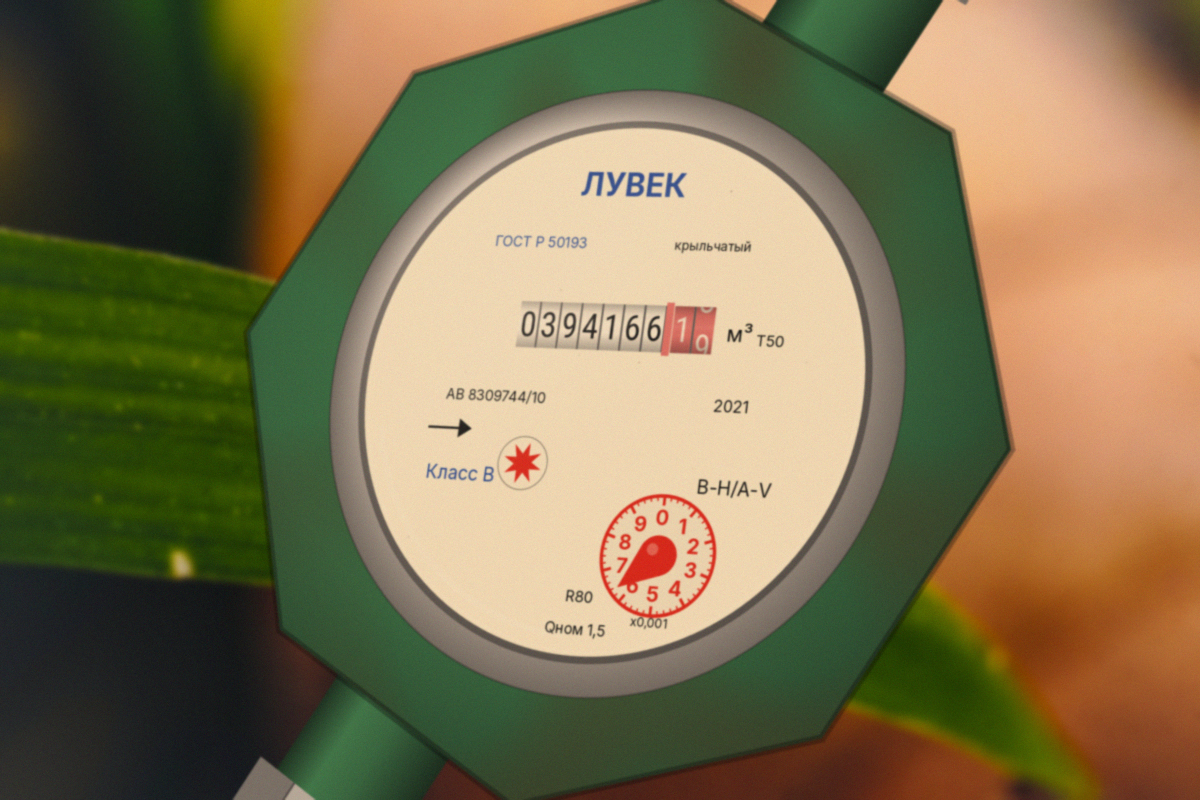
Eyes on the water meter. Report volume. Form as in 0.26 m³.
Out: 394166.186 m³
